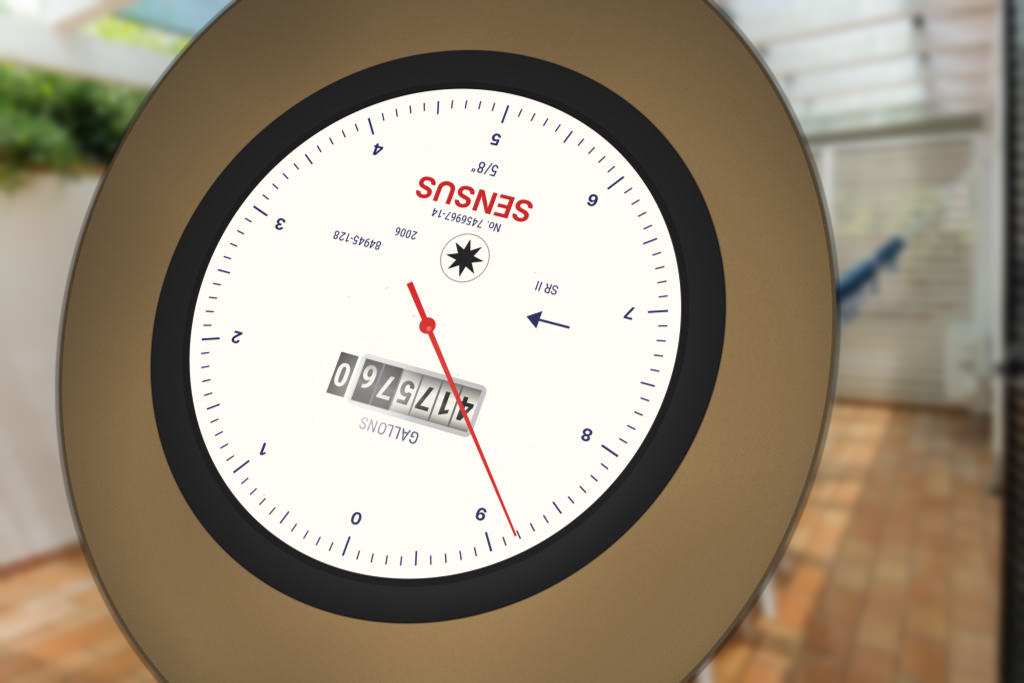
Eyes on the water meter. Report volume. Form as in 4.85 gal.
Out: 4175758.8 gal
